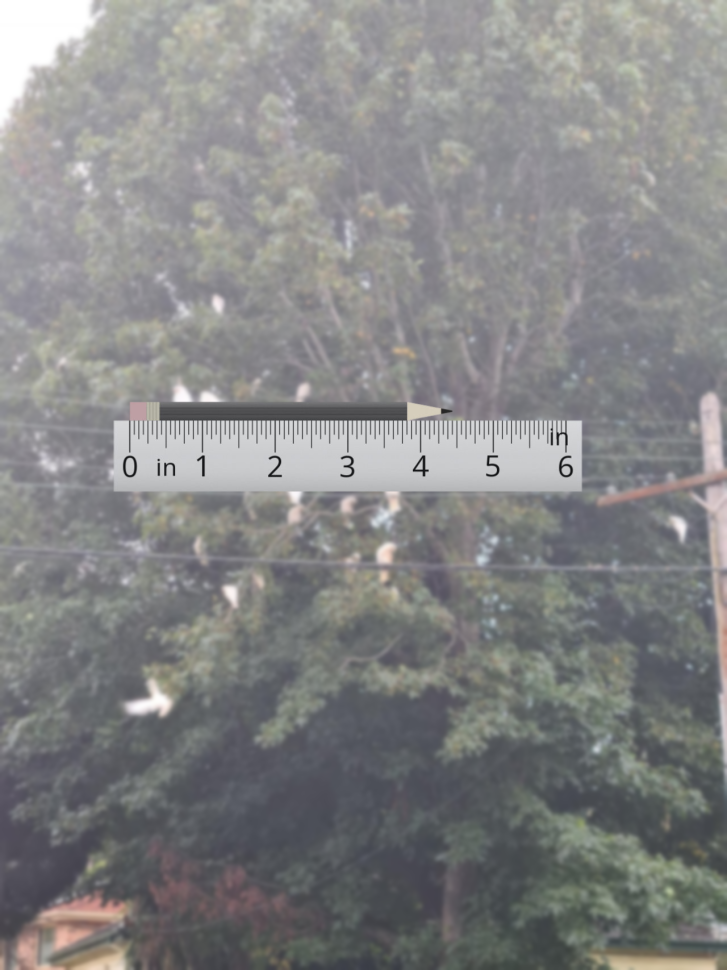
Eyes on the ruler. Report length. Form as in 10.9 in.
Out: 4.4375 in
